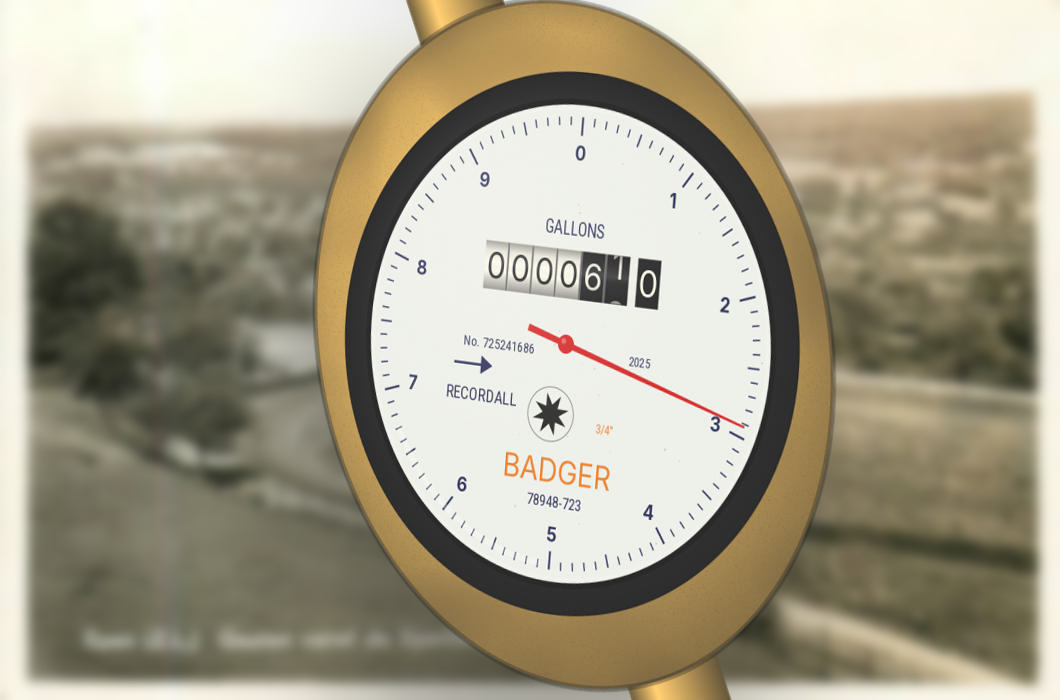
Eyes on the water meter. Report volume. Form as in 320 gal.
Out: 612.9 gal
